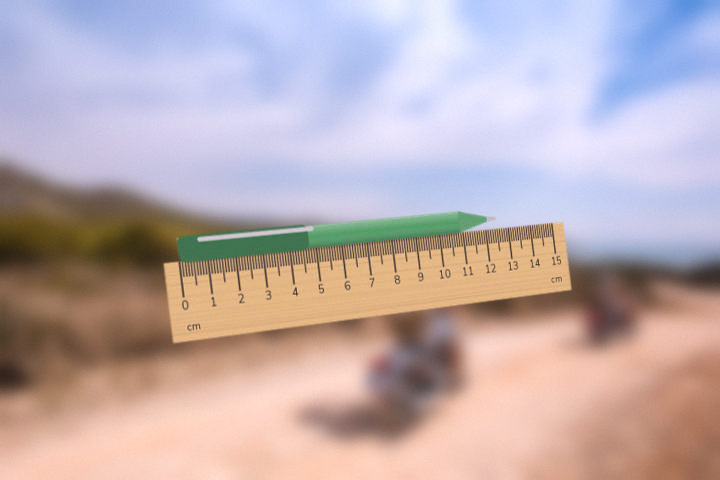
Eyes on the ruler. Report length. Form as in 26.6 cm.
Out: 12.5 cm
